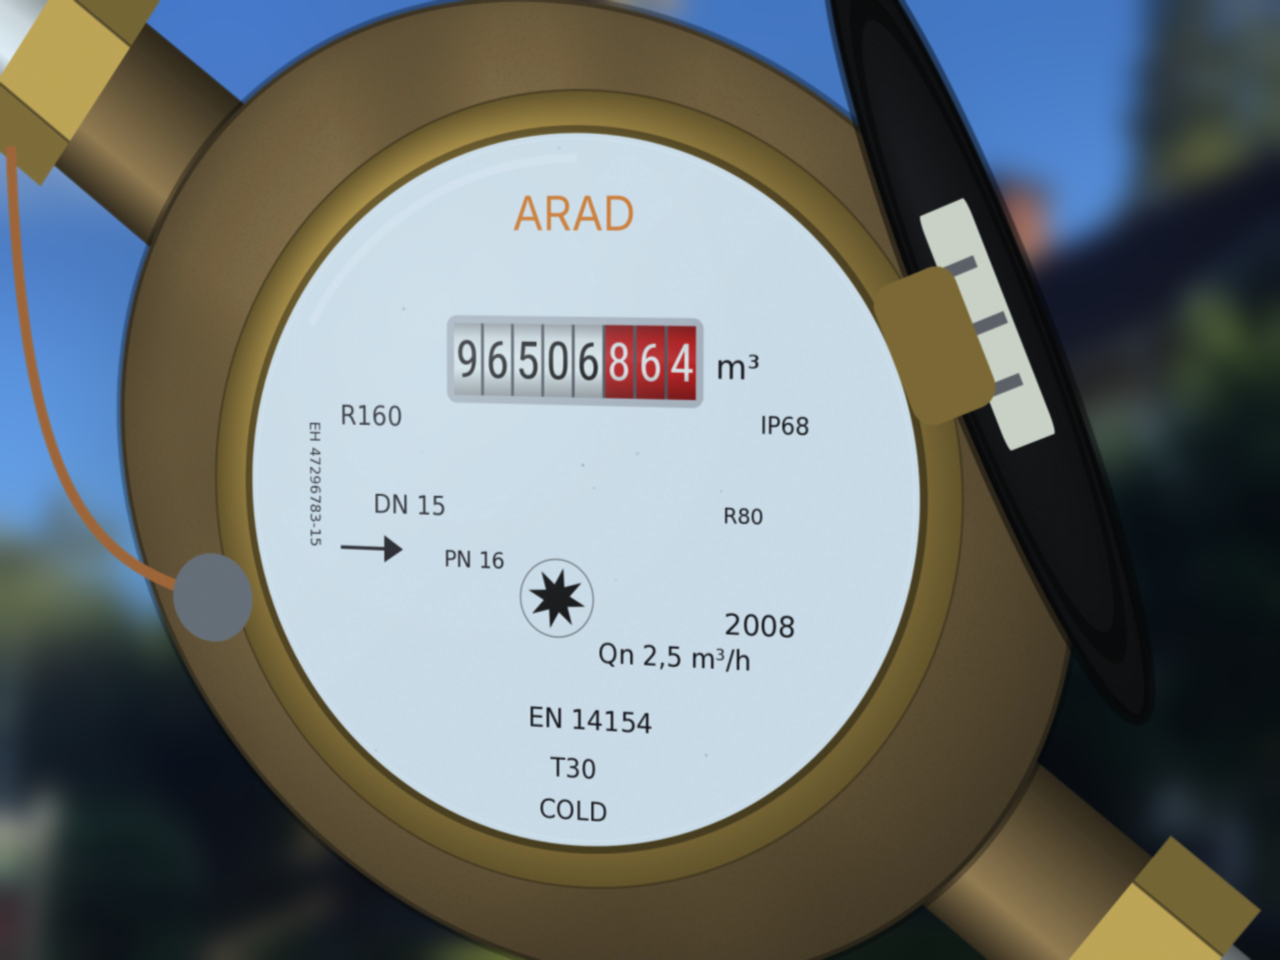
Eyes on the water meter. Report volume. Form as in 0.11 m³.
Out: 96506.864 m³
